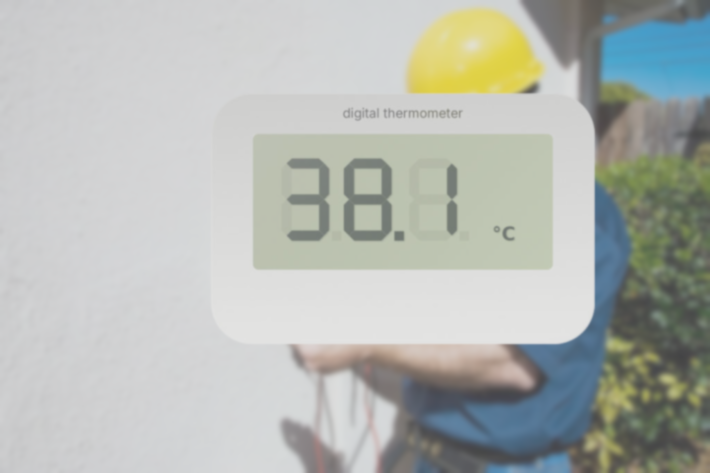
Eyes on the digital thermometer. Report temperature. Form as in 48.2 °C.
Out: 38.1 °C
